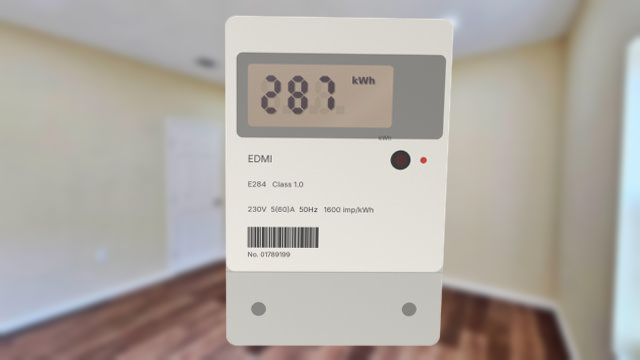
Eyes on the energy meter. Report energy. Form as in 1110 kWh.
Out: 287 kWh
